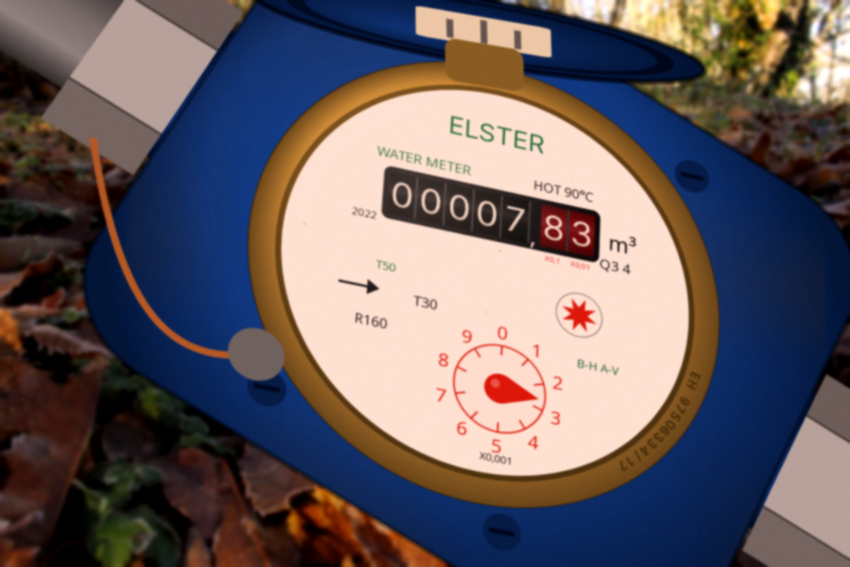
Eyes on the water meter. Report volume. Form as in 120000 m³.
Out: 7.832 m³
